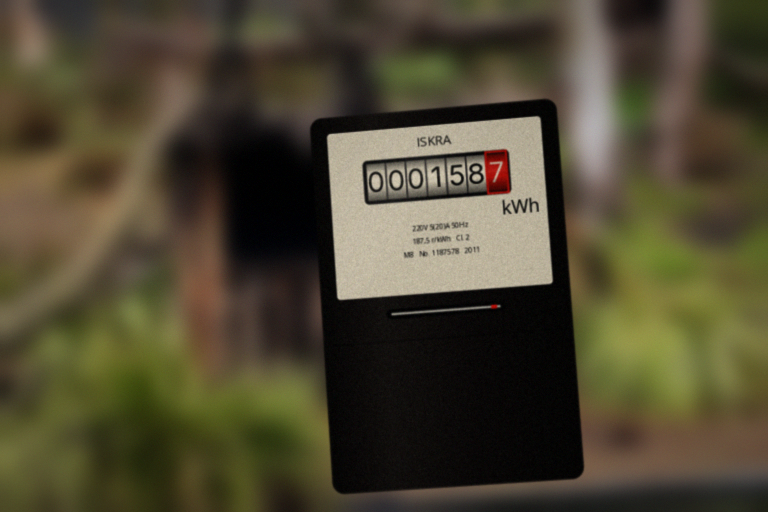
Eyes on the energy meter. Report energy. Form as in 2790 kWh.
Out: 158.7 kWh
